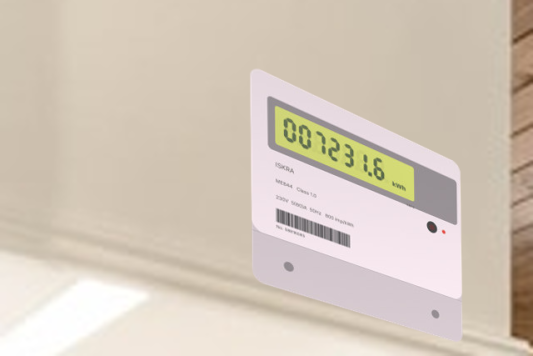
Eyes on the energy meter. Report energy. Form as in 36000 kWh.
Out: 7231.6 kWh
